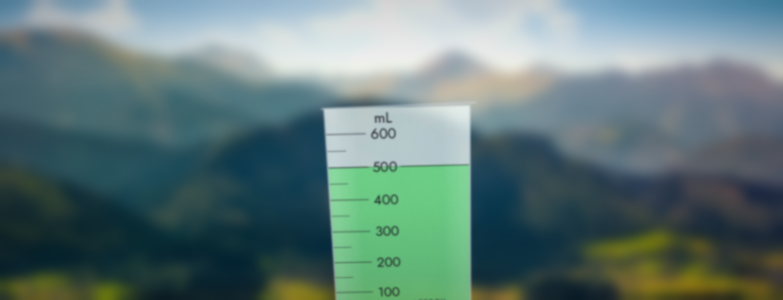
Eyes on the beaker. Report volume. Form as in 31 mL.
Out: 500 mL
